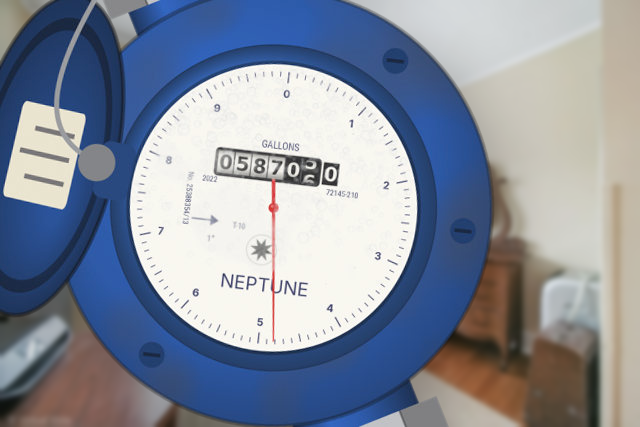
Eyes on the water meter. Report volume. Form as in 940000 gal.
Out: 587054.8 gal
